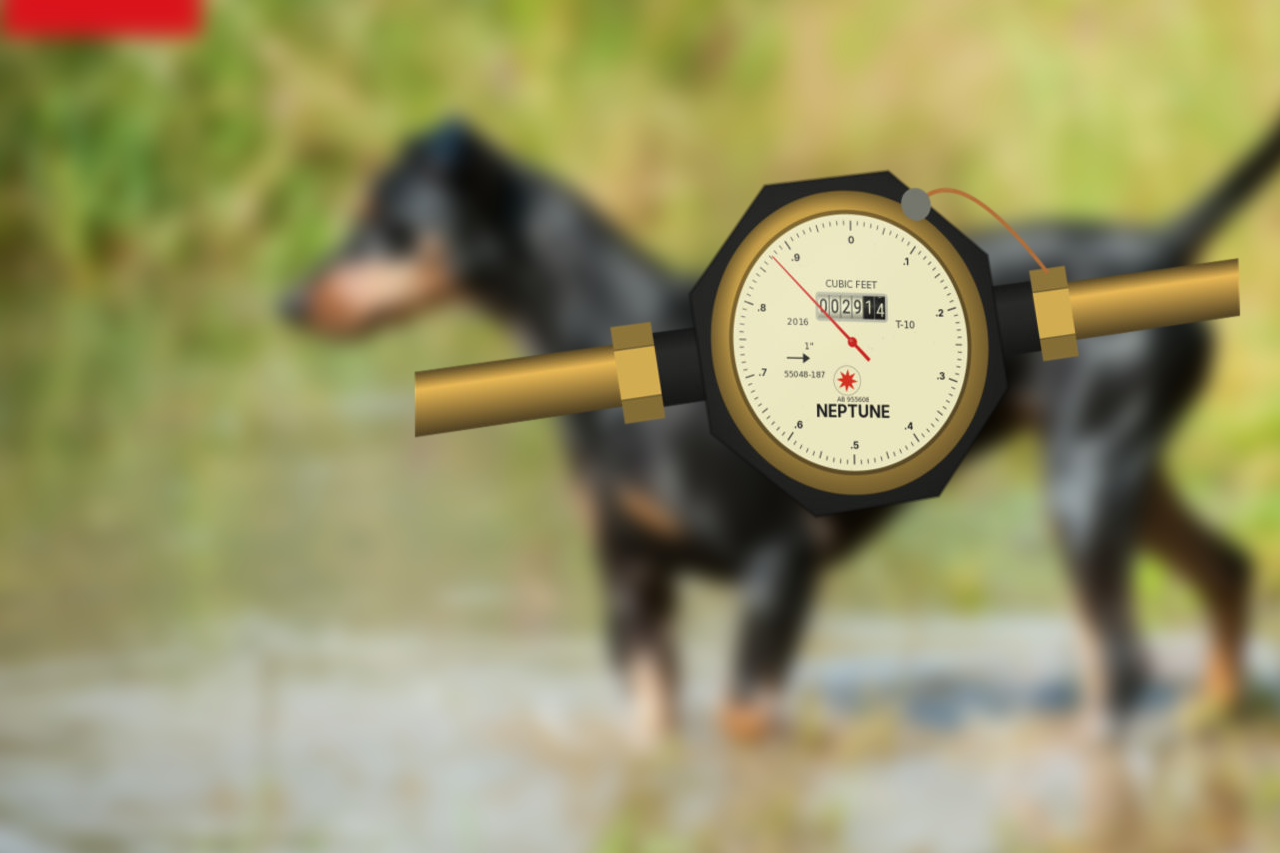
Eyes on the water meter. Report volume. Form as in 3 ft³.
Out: 2913.87 ft³
